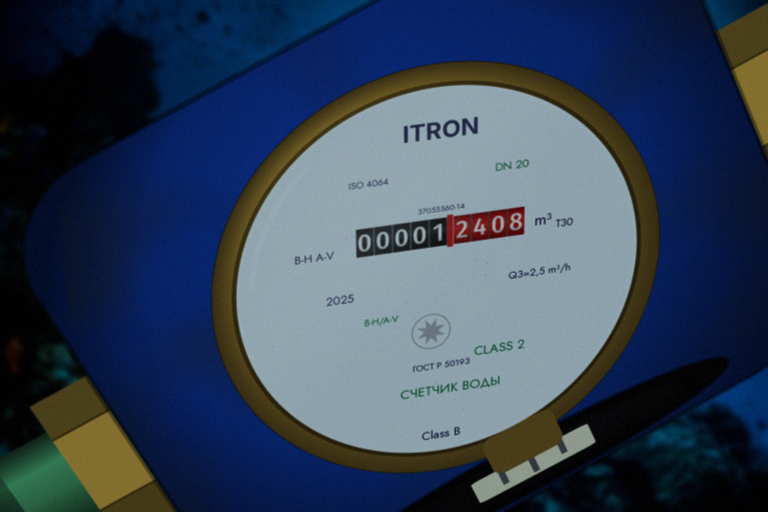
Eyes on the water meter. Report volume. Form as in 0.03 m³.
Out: 1.2408 m³
